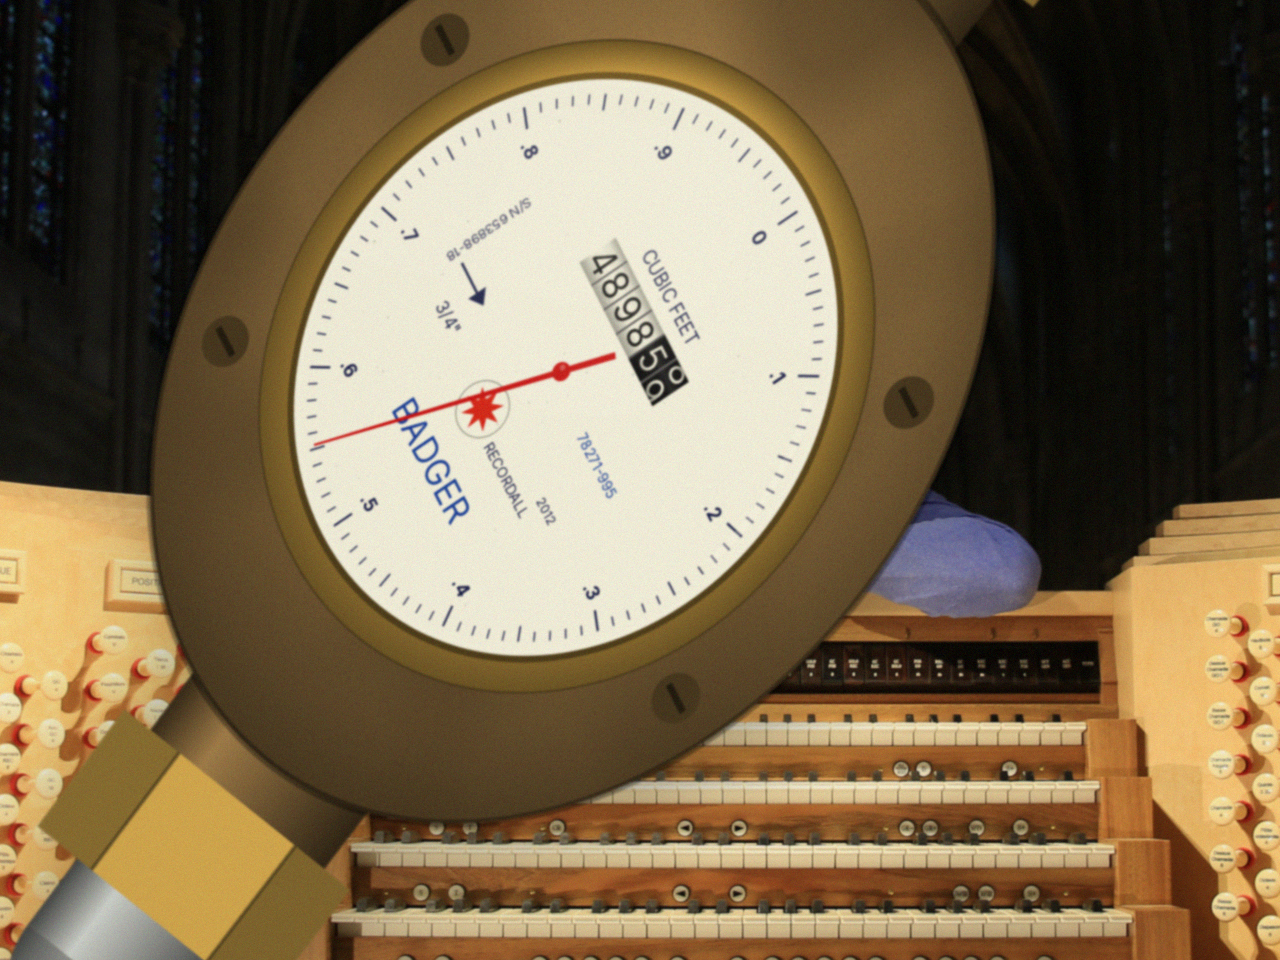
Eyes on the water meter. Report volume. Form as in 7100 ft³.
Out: 489858.55 ft³
